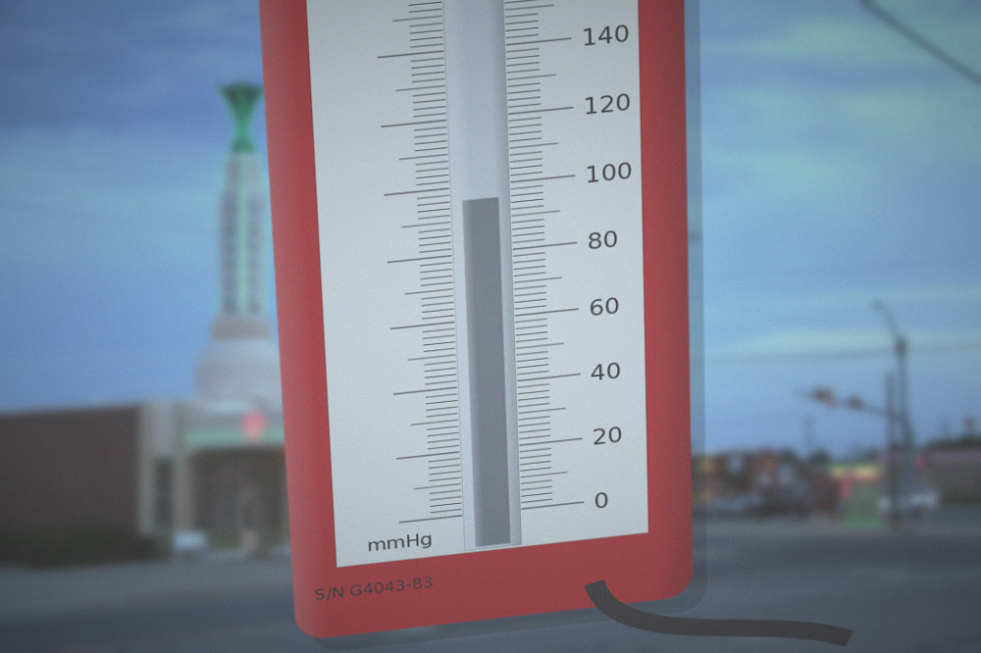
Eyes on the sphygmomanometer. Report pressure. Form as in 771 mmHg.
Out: 96 mmHg
